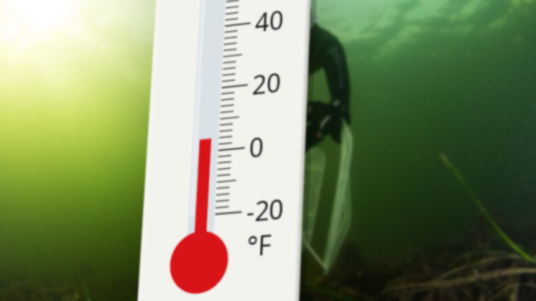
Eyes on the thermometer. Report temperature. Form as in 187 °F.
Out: 4 °F
